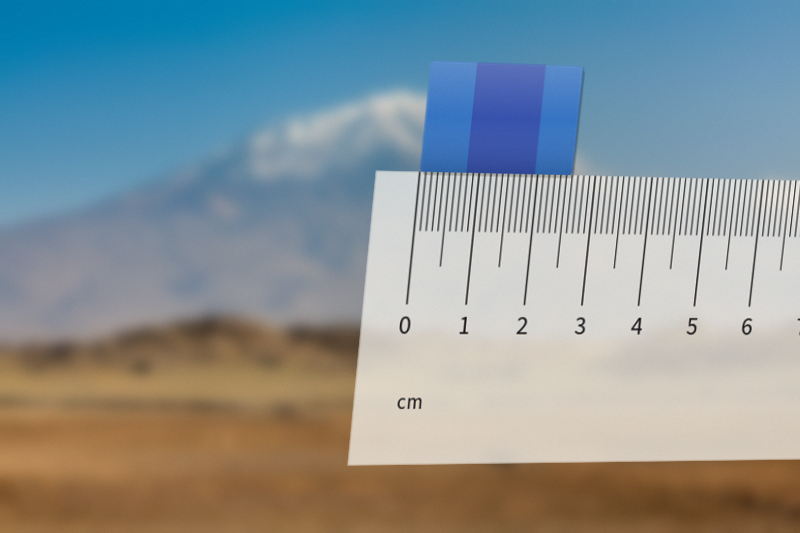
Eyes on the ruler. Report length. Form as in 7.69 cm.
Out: 2.6 cm
